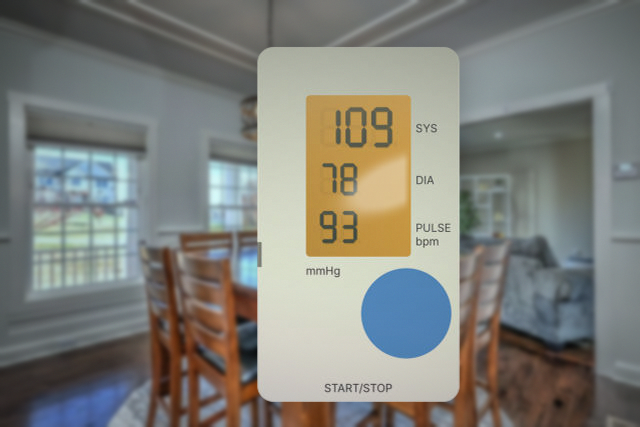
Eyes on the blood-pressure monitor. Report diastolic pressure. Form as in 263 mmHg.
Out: 78 mmHg
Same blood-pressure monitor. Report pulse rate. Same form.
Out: 93 bpm
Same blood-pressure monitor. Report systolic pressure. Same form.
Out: 109 mmHg
